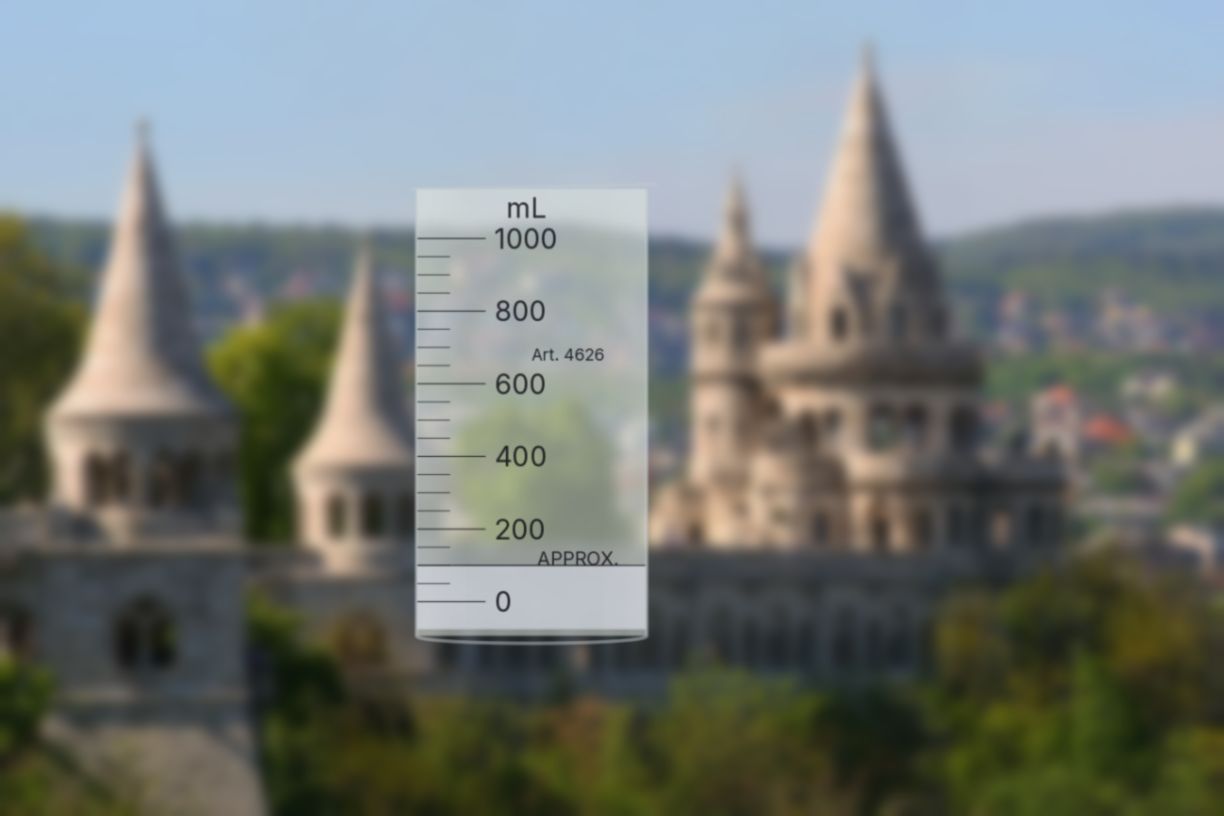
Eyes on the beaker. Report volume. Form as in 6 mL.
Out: 100 mL
